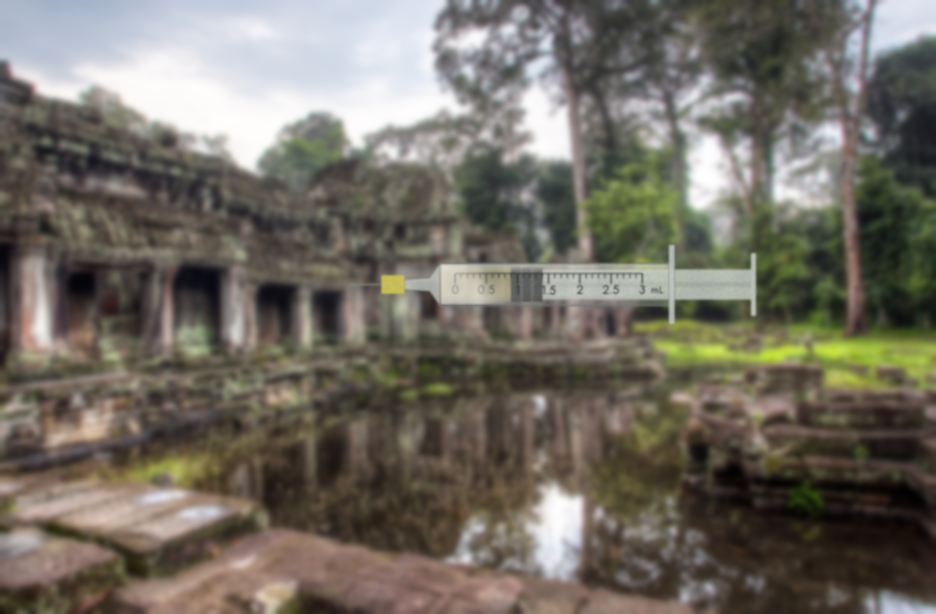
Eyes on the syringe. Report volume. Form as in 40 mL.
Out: 0.9 mL
